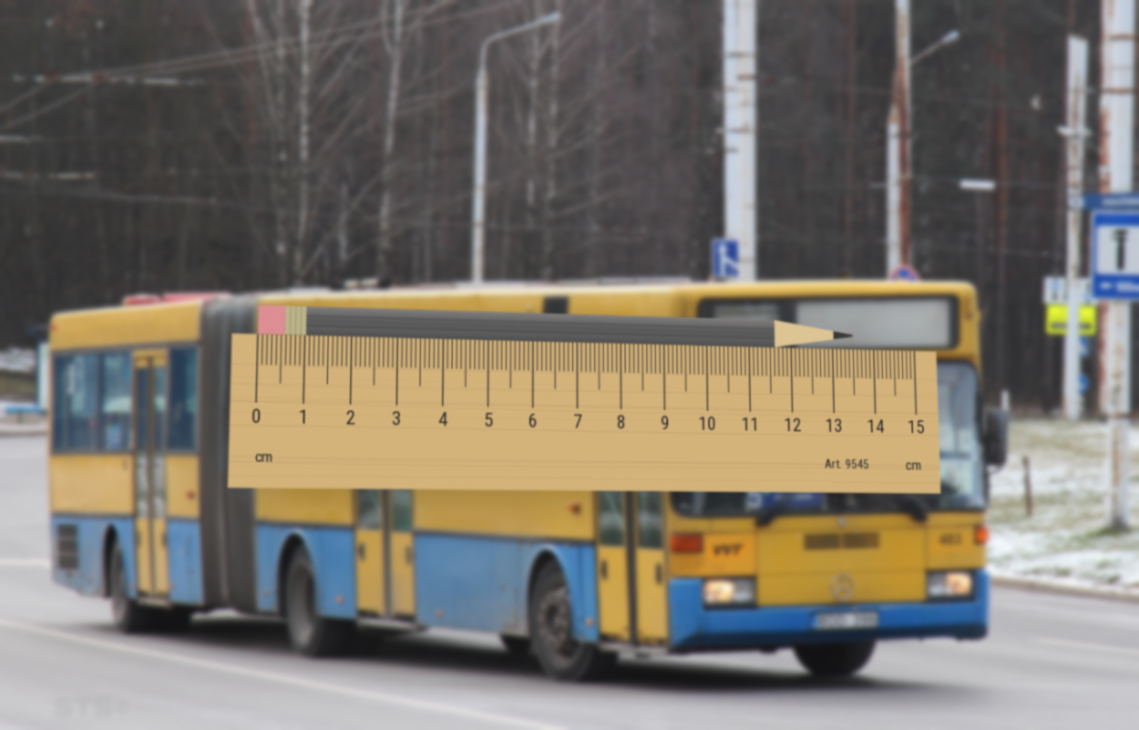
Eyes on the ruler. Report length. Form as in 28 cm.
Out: 13.5 cm
